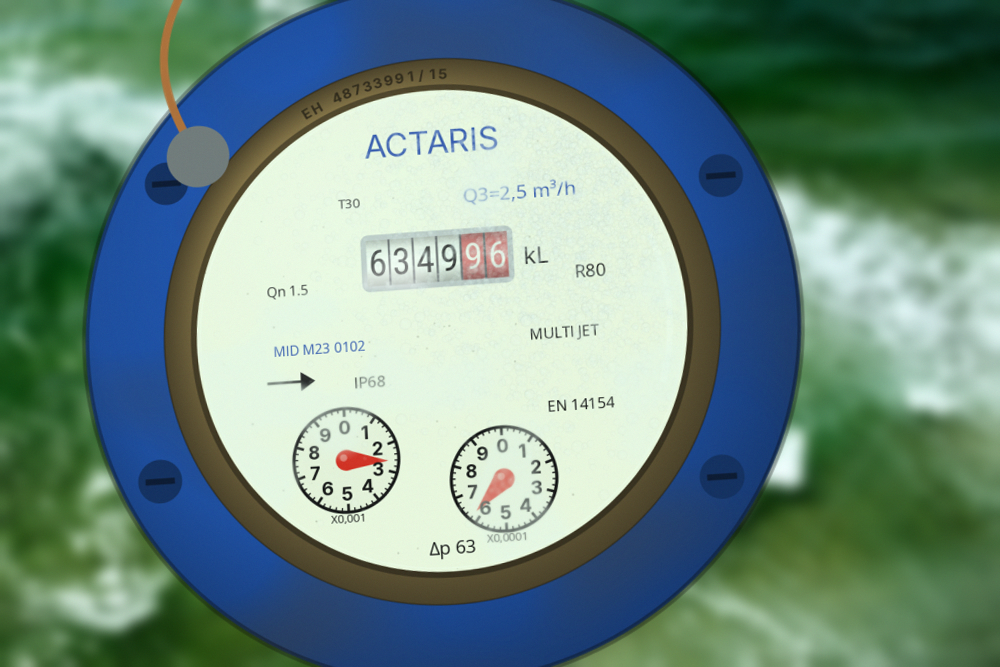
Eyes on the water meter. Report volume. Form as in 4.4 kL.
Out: 6349.9626 kL
